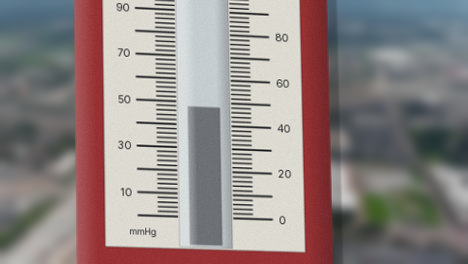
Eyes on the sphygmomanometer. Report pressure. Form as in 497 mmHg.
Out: 48 mmHg
